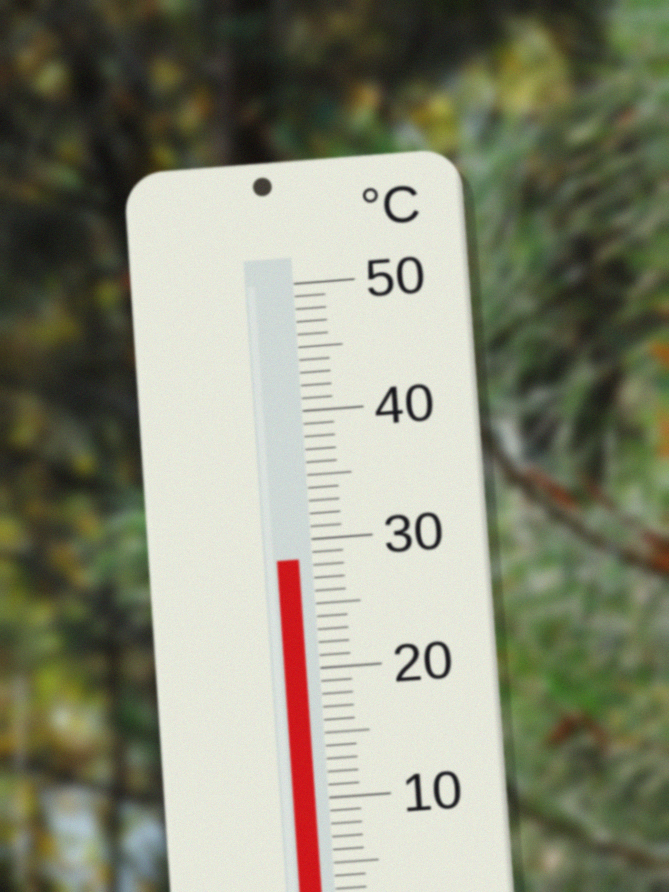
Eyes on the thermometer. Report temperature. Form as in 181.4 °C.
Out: 28.5 °C
